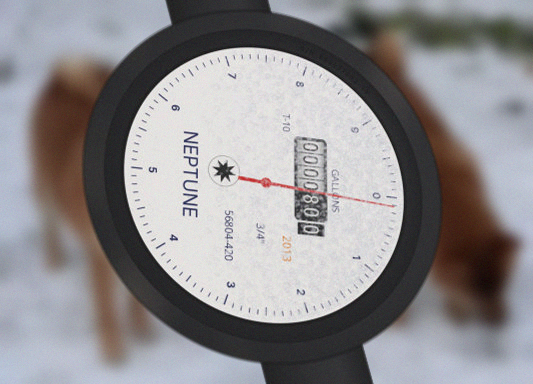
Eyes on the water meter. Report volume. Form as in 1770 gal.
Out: 800.1 gal
